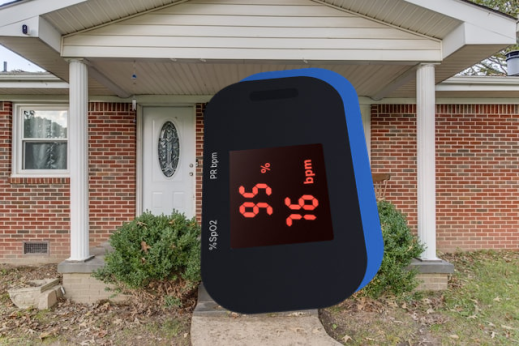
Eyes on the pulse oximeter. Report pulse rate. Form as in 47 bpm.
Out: 76 bpm
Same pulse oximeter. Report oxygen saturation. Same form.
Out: 95 %
